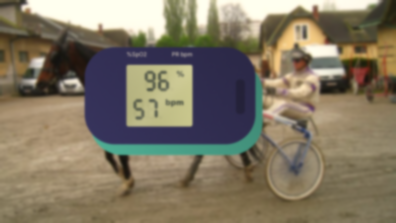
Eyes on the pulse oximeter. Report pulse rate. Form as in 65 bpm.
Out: 57 bpm
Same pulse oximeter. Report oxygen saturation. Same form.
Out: 96 %
